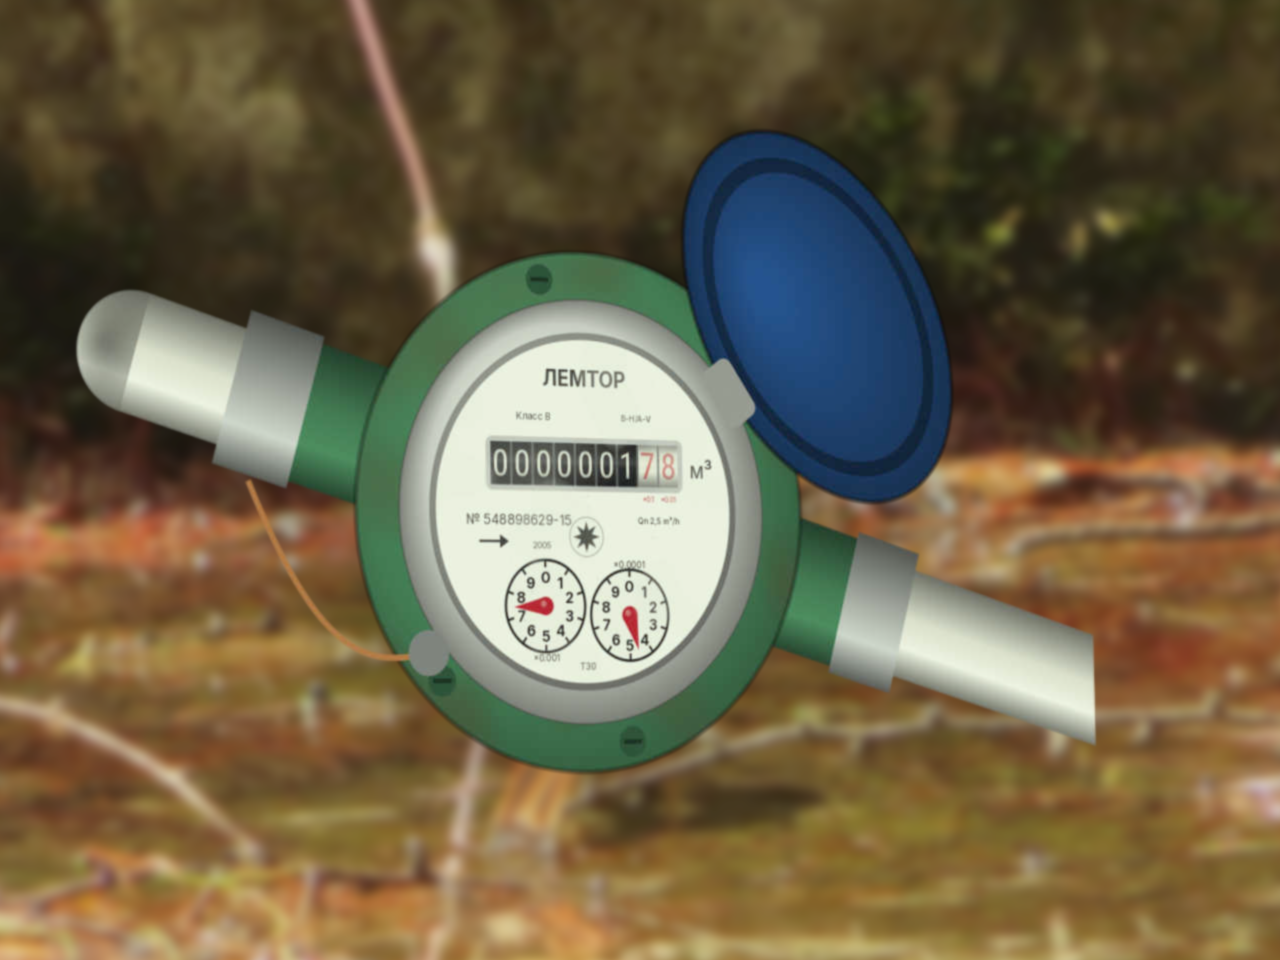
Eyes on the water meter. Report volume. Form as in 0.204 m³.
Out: 1.7874 m³
